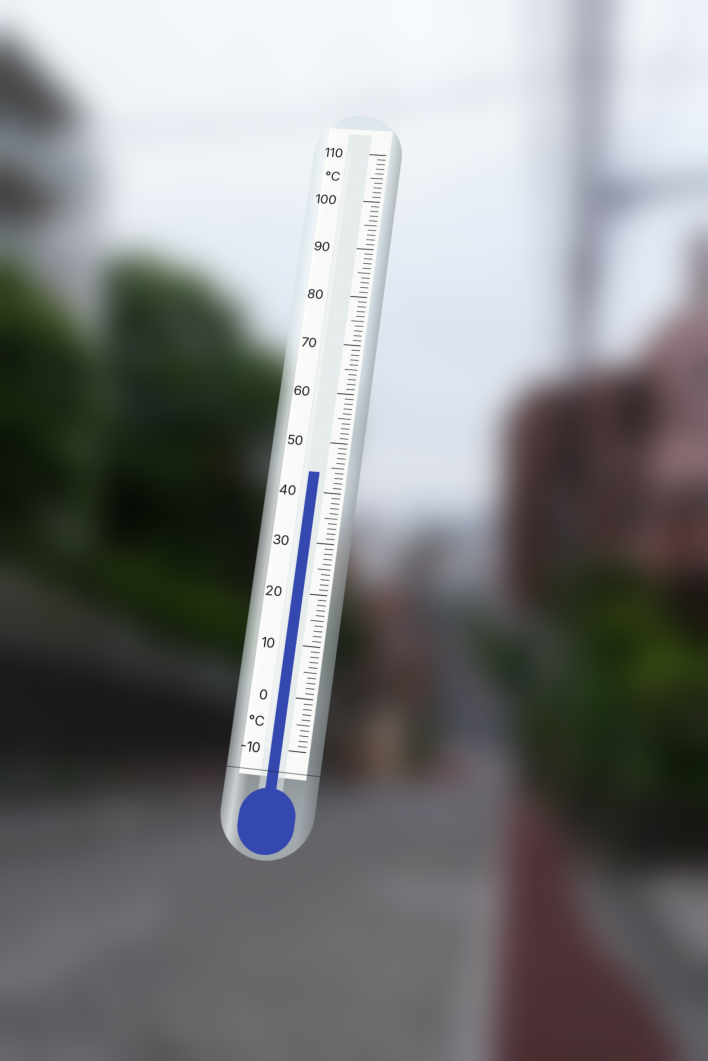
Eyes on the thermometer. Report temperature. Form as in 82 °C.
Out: 44 °C
